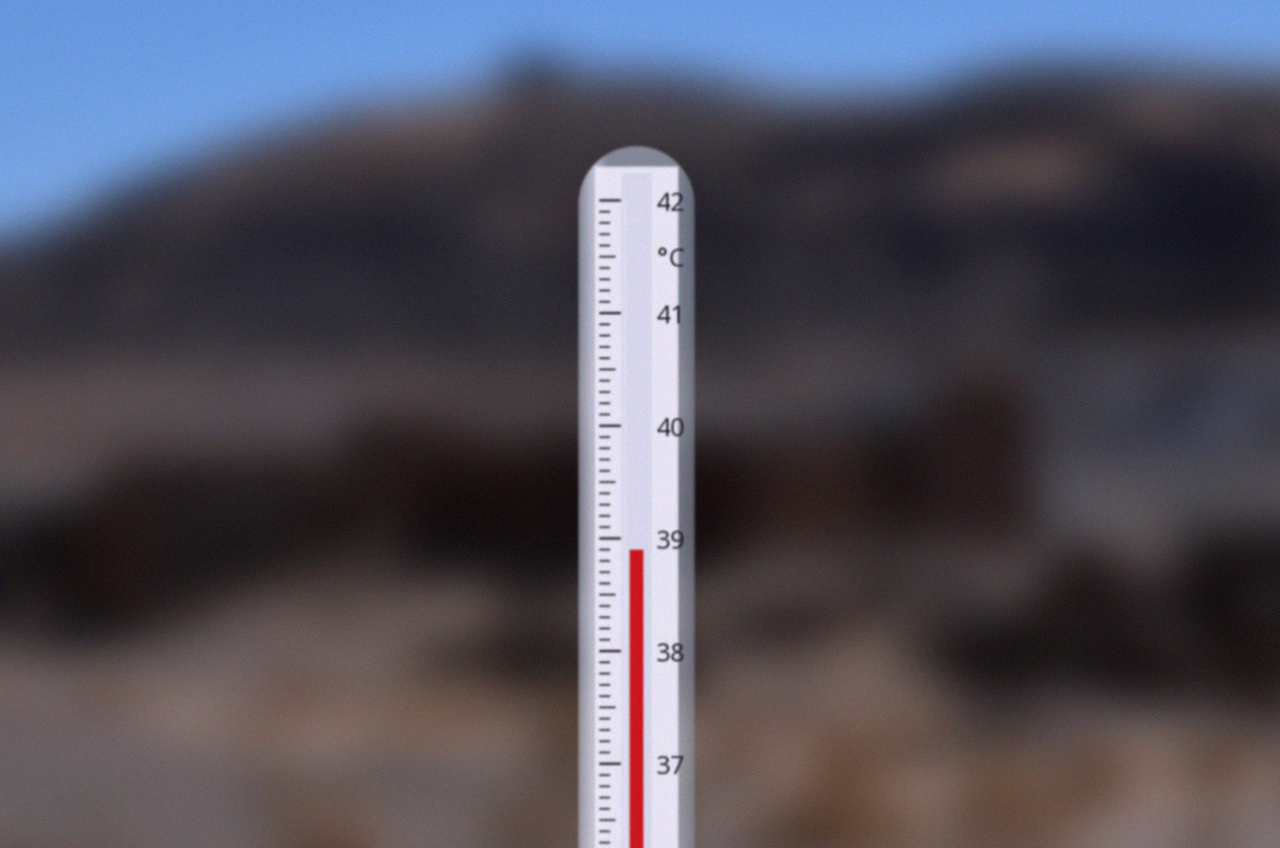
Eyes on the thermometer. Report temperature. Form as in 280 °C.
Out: 38.9 °C
